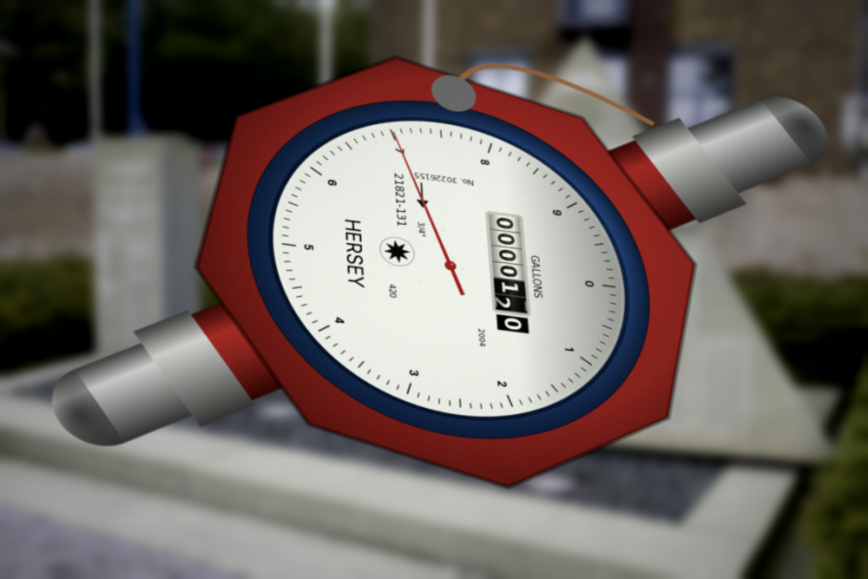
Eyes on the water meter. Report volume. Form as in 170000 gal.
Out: 117.0 gal
